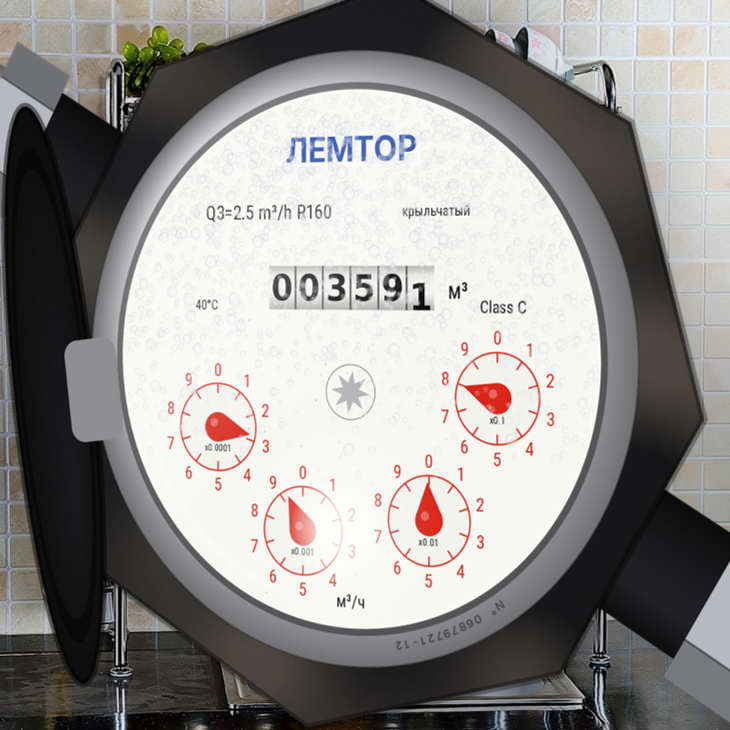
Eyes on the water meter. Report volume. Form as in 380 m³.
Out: 3590.7992 m³
